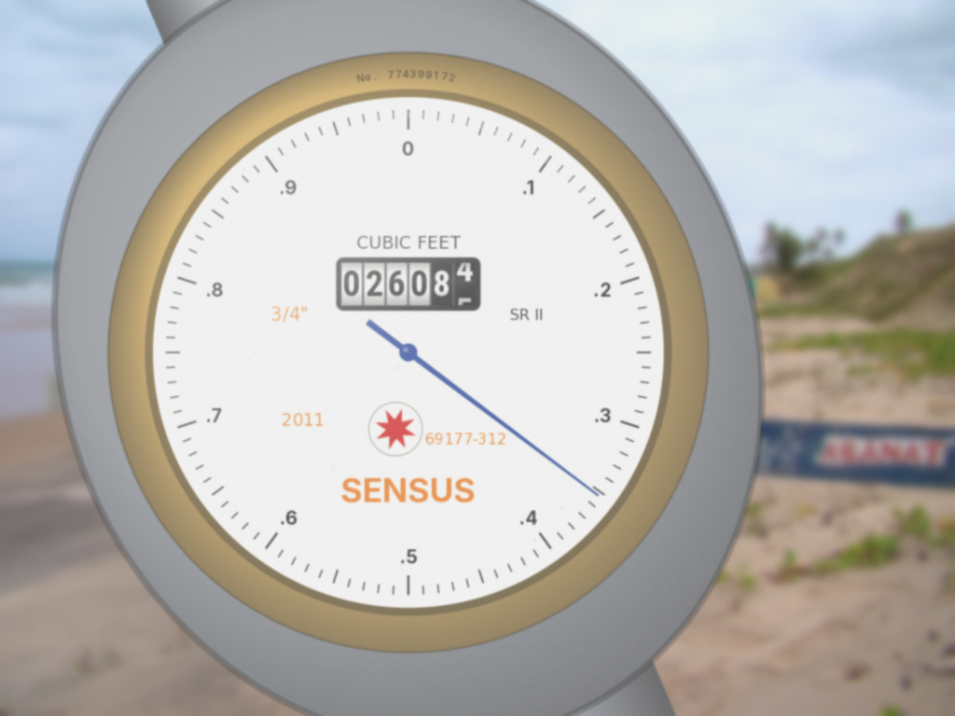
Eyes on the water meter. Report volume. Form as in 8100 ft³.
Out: 26084.35 ft³
